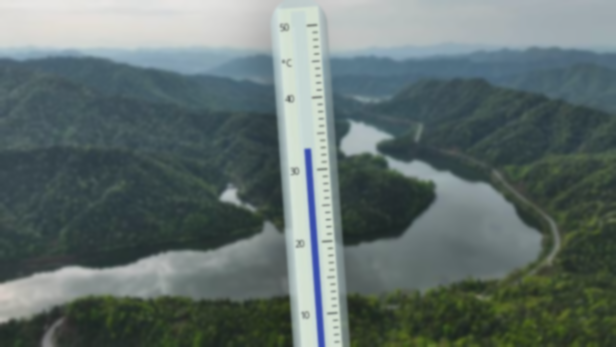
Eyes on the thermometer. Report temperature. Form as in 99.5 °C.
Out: 33 °C
